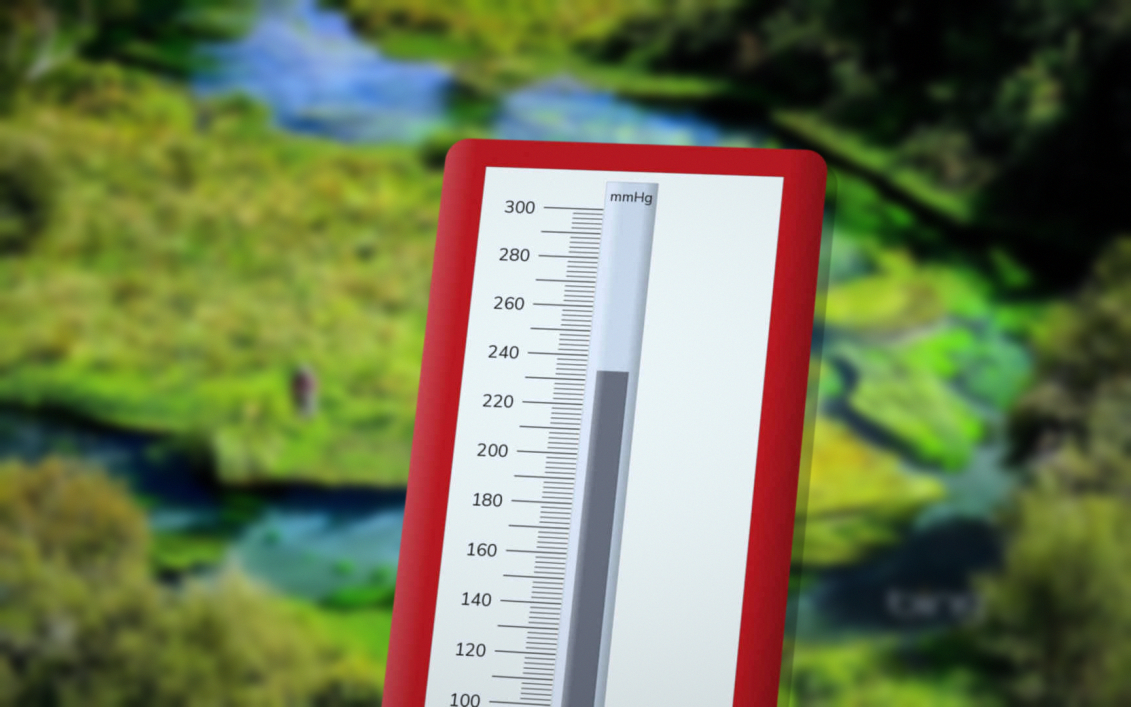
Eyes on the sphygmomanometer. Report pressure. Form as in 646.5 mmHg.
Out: 234 mmHg
